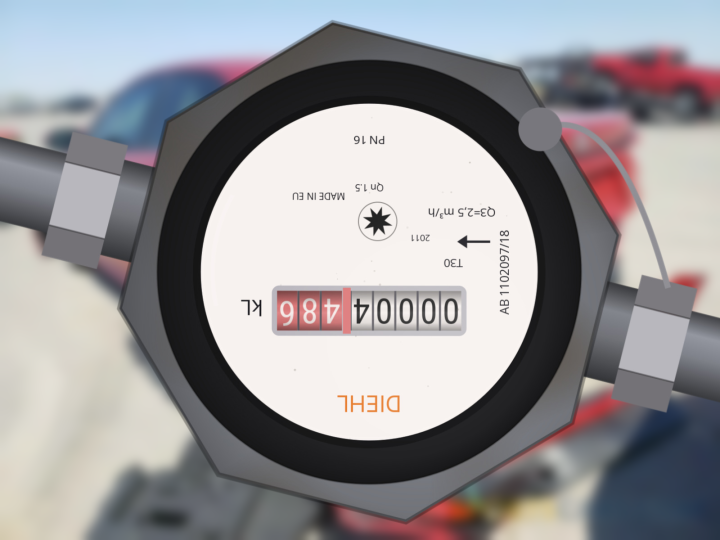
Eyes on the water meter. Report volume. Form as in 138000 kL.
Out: 4.486 kL
